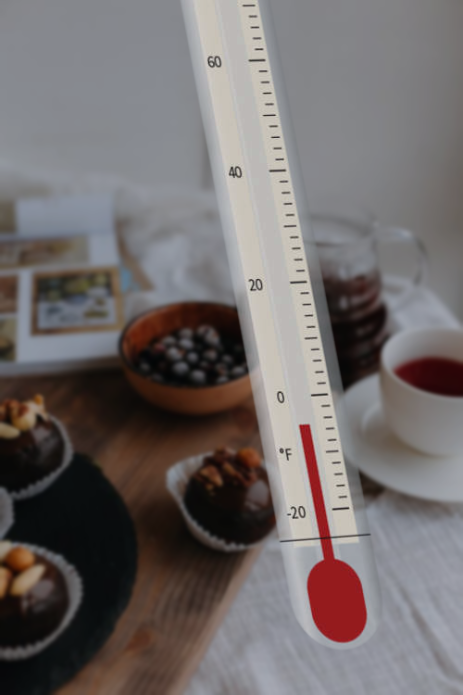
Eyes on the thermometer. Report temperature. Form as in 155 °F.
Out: -5 °F
